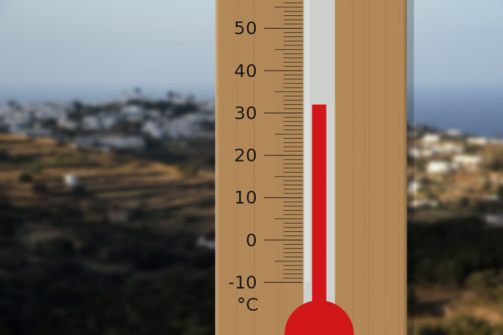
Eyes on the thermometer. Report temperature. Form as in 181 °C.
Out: 32 °C
